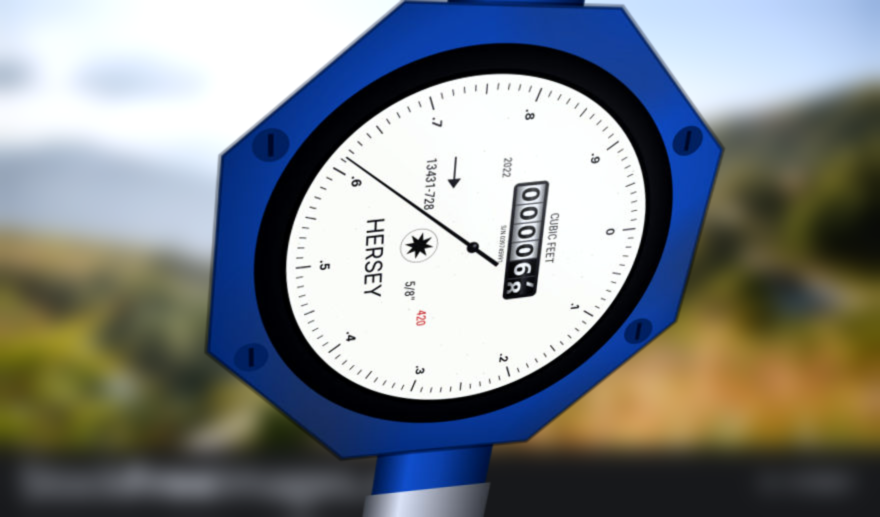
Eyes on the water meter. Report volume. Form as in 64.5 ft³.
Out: 67.61 ft³
